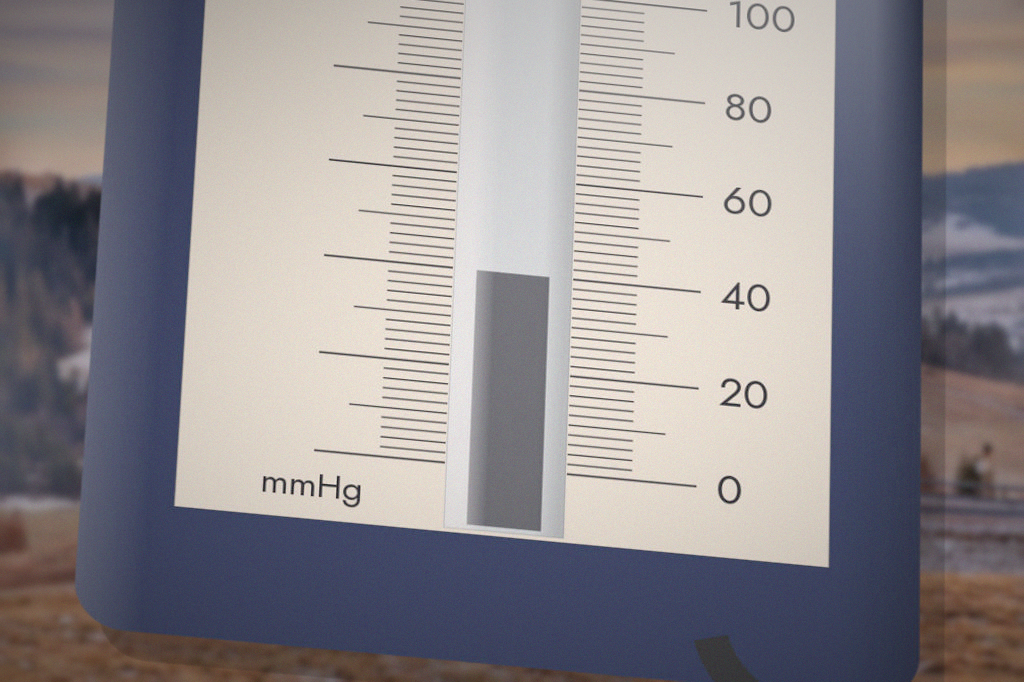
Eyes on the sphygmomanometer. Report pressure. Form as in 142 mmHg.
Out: 40 mmHg
